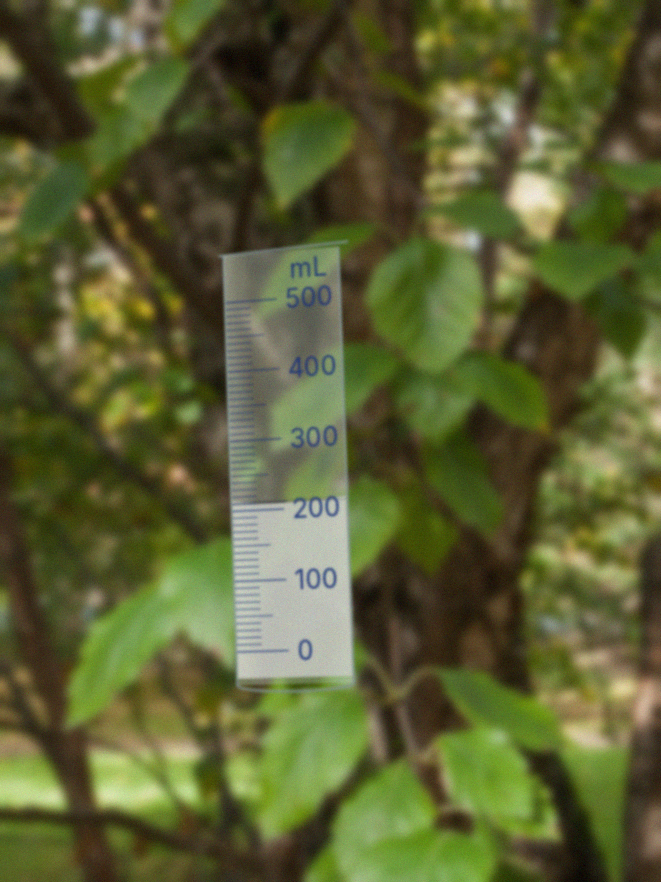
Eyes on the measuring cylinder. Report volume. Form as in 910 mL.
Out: 210 mL
